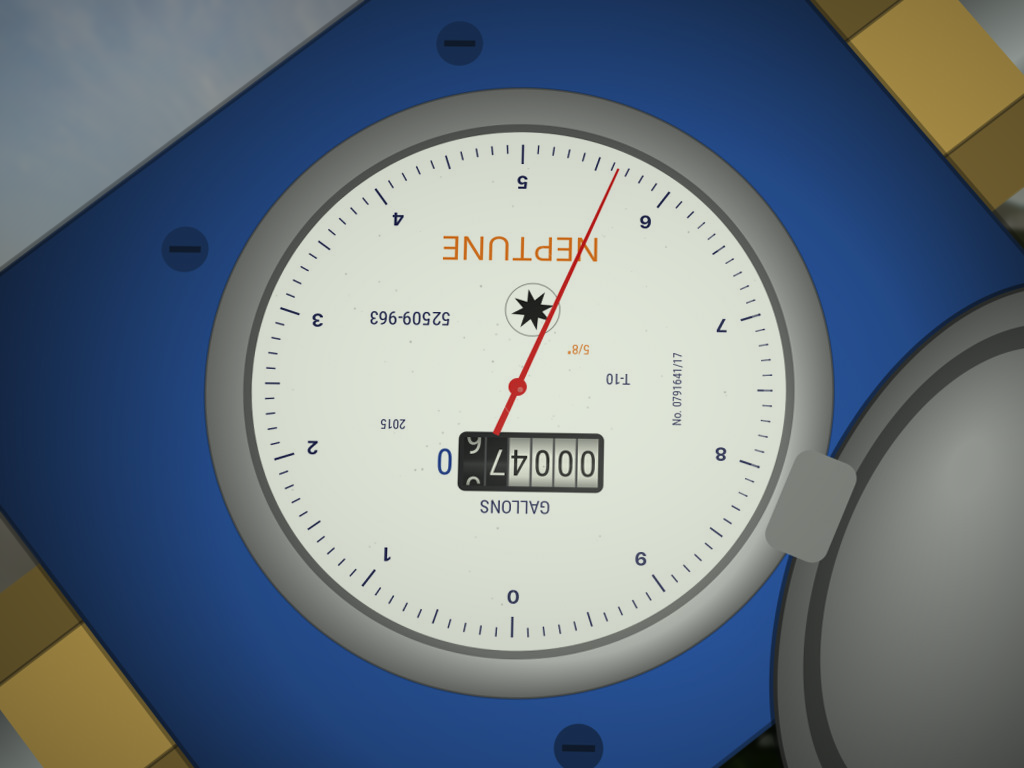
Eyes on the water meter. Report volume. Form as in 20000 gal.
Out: 4755.6 gal
